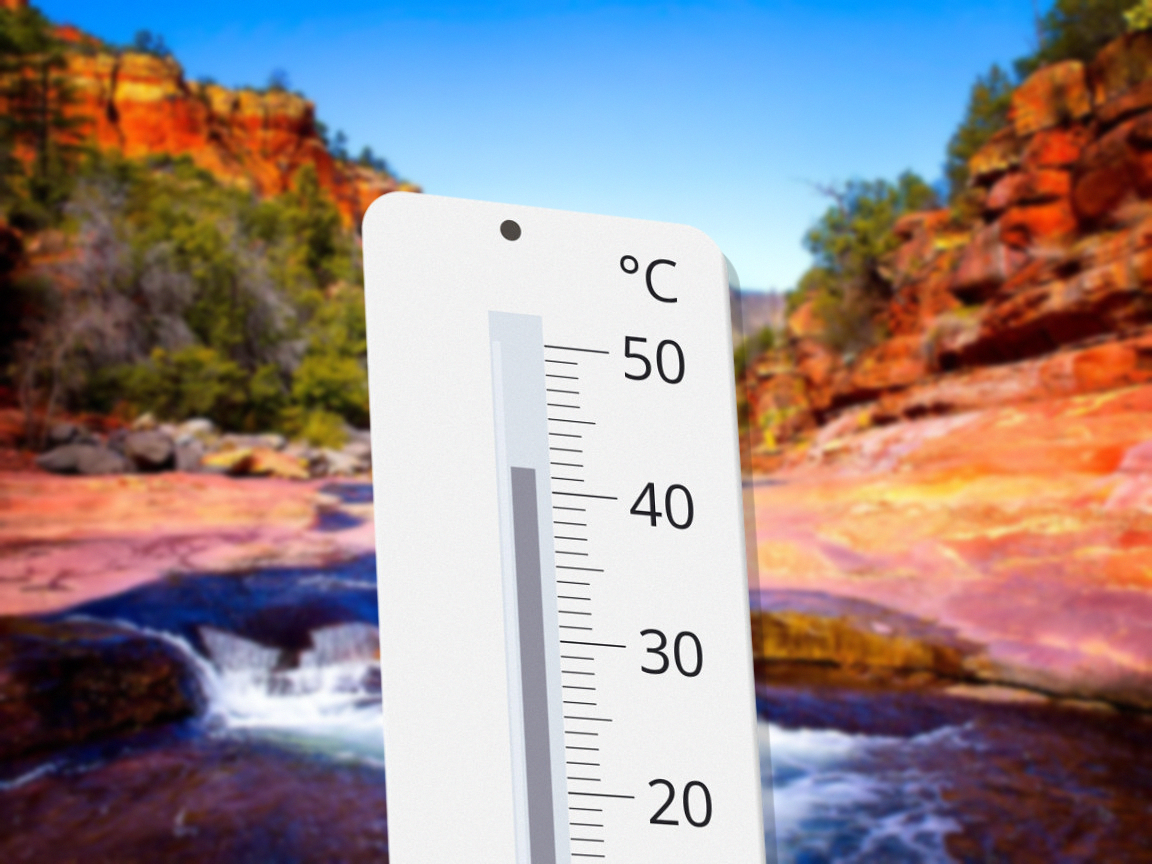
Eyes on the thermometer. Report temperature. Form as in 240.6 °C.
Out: 41.5 °C
